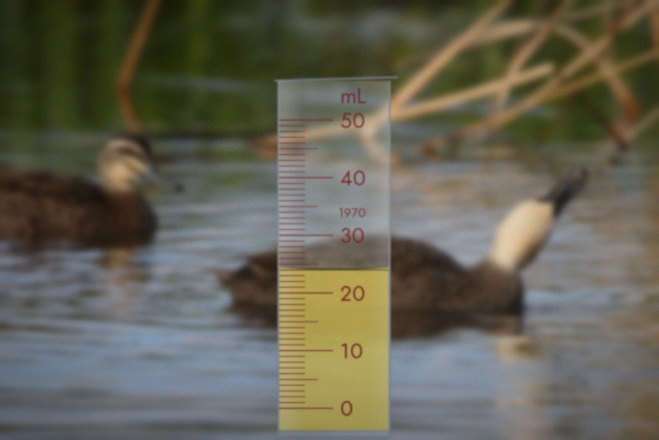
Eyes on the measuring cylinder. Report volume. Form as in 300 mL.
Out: 24 mL
